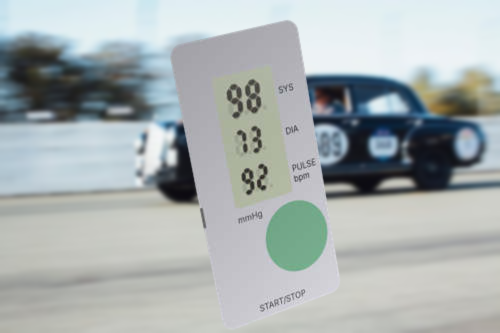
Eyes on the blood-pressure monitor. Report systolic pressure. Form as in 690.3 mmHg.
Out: 98 mmHg
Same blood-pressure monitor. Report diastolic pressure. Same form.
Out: 73 mmHg
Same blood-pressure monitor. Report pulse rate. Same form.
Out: 92 bpm
